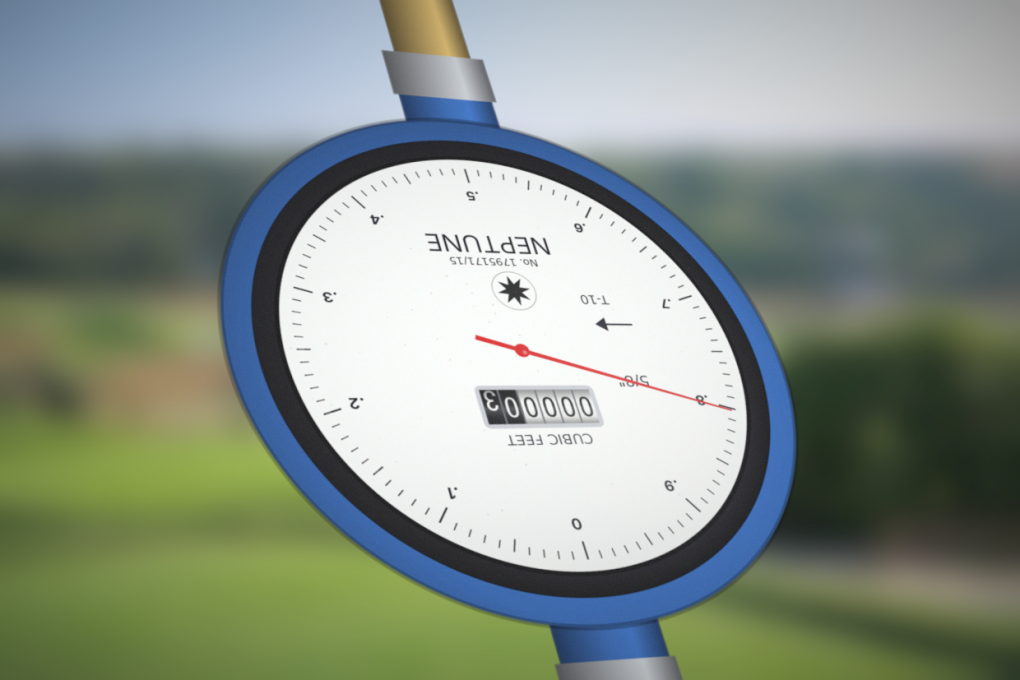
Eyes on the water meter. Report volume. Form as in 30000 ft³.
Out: 2.80 ft³
